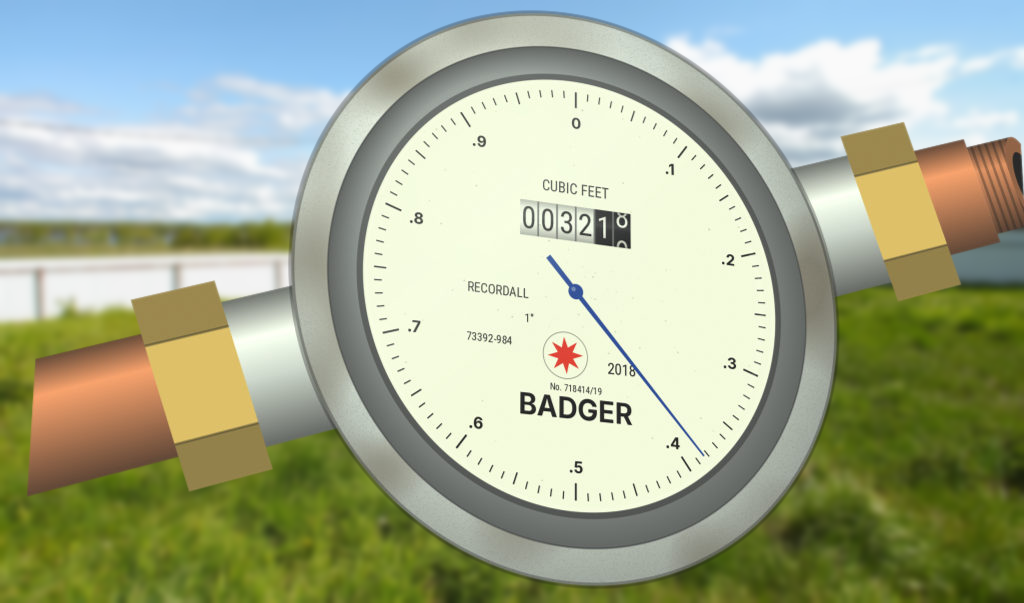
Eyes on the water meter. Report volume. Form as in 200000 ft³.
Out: 3218.38 ft³
